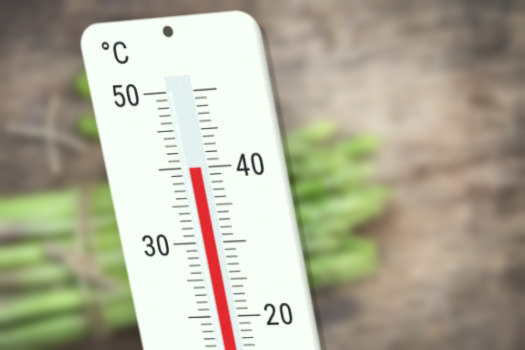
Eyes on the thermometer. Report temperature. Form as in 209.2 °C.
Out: 40 °C
